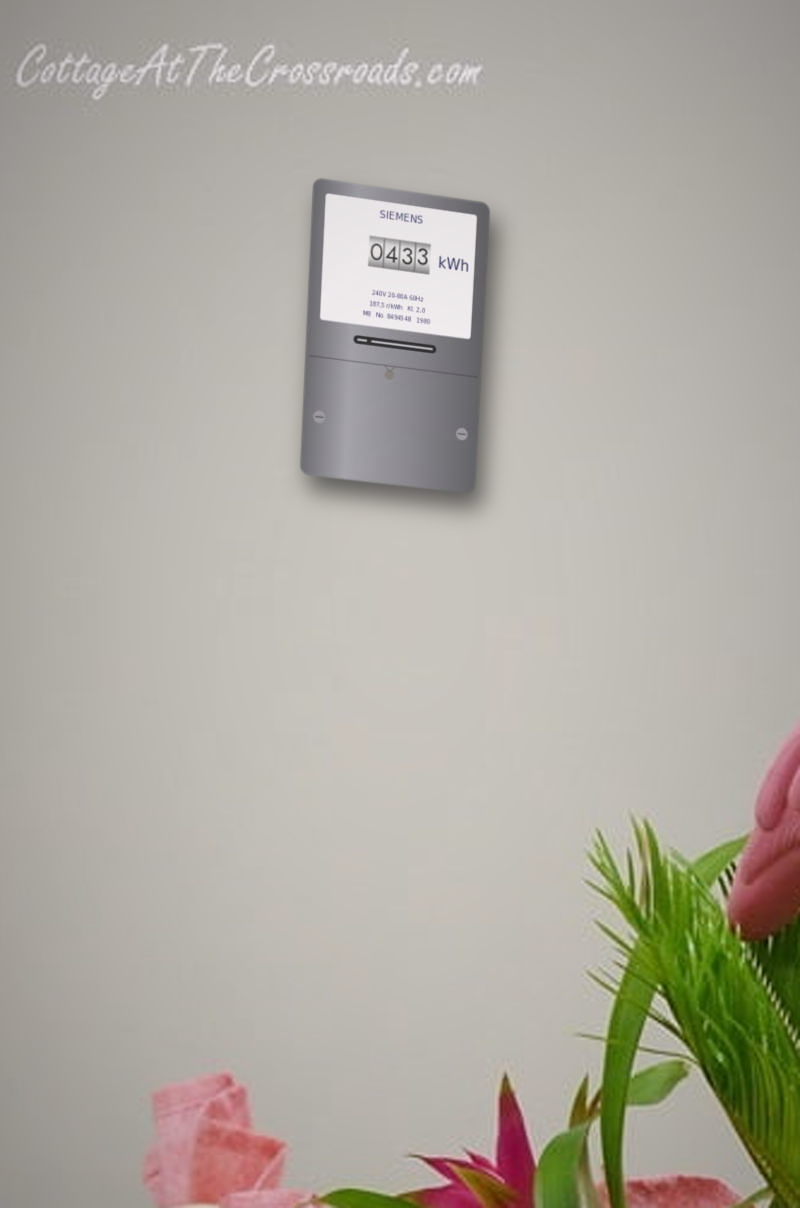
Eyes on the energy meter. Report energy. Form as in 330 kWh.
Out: 433 kWh
